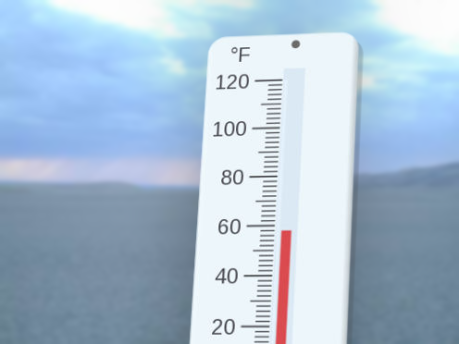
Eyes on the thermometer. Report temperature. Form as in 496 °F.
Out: 58 °F
